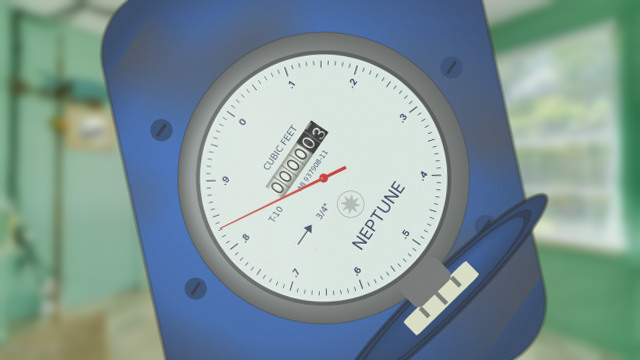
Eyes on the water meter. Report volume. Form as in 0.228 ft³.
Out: 2.83 ft³
